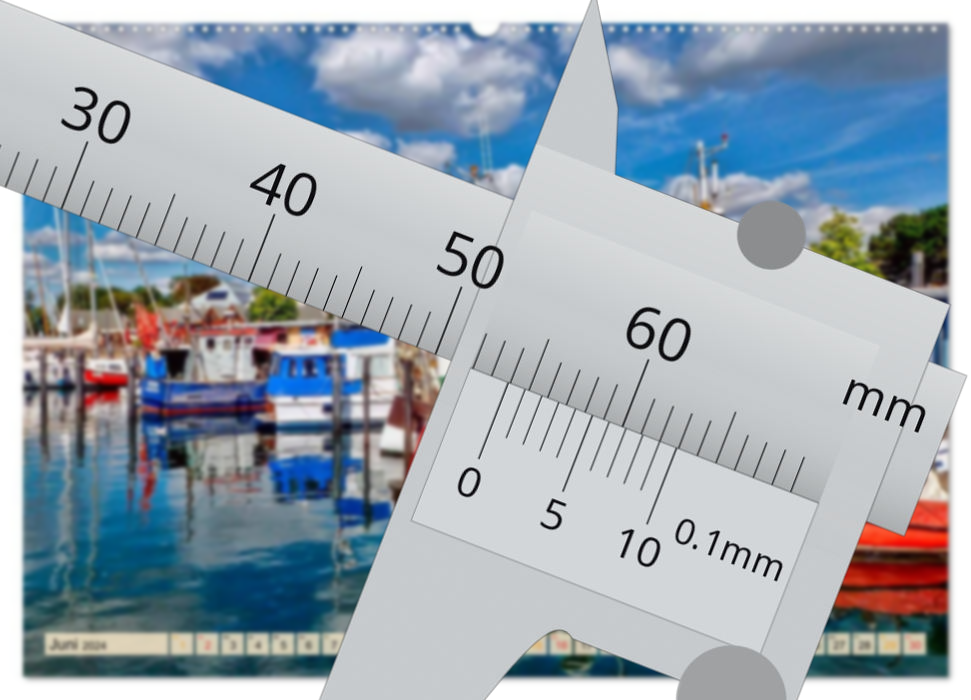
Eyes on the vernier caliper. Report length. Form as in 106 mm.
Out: 53.9 mm
